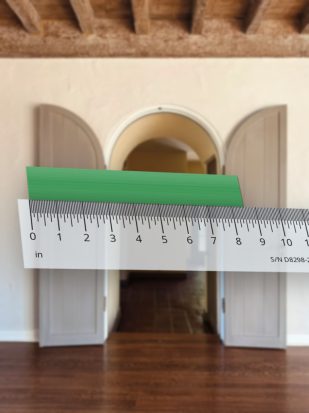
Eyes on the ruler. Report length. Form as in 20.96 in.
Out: 8.5 in
